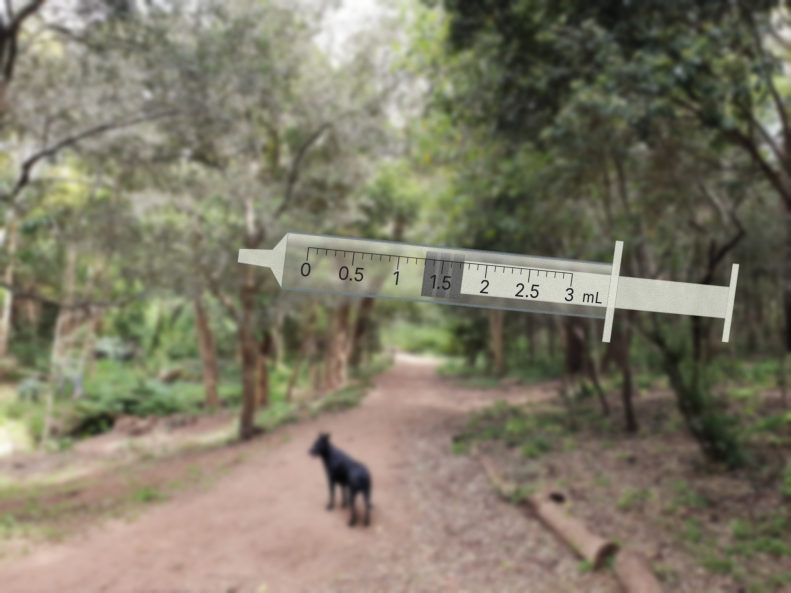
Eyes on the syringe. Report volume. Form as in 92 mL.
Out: 1.3 mL
